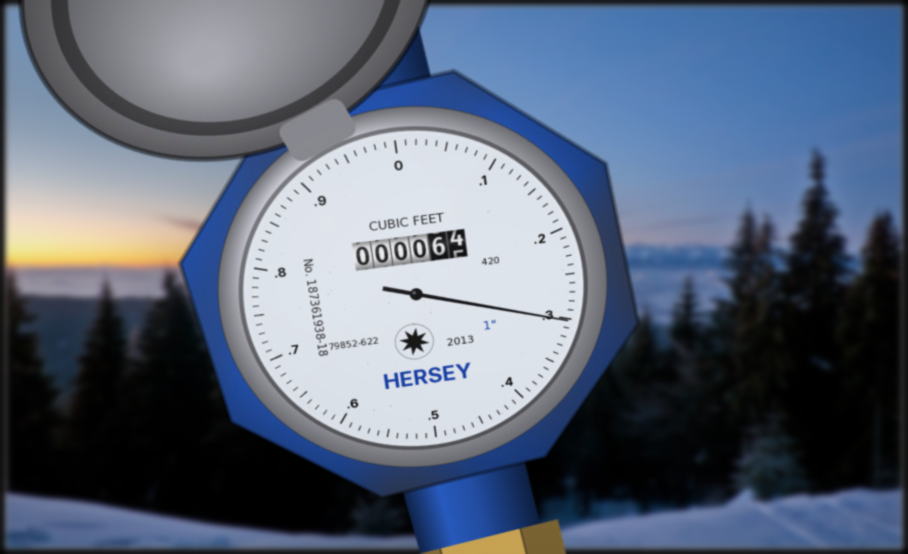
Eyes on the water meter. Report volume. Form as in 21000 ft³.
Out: 64.30 ft³
